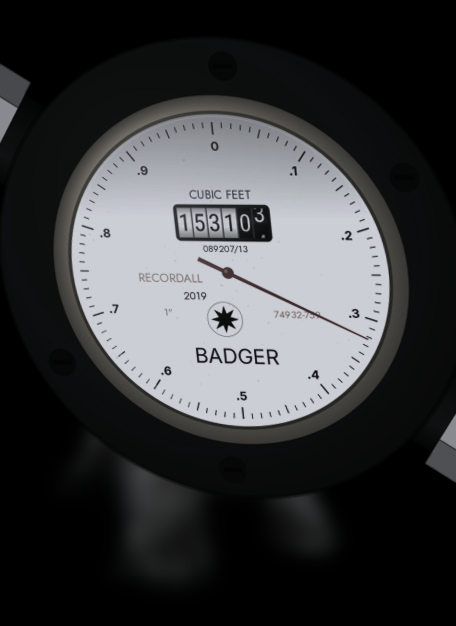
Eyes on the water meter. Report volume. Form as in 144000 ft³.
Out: 153103.32 ft³
